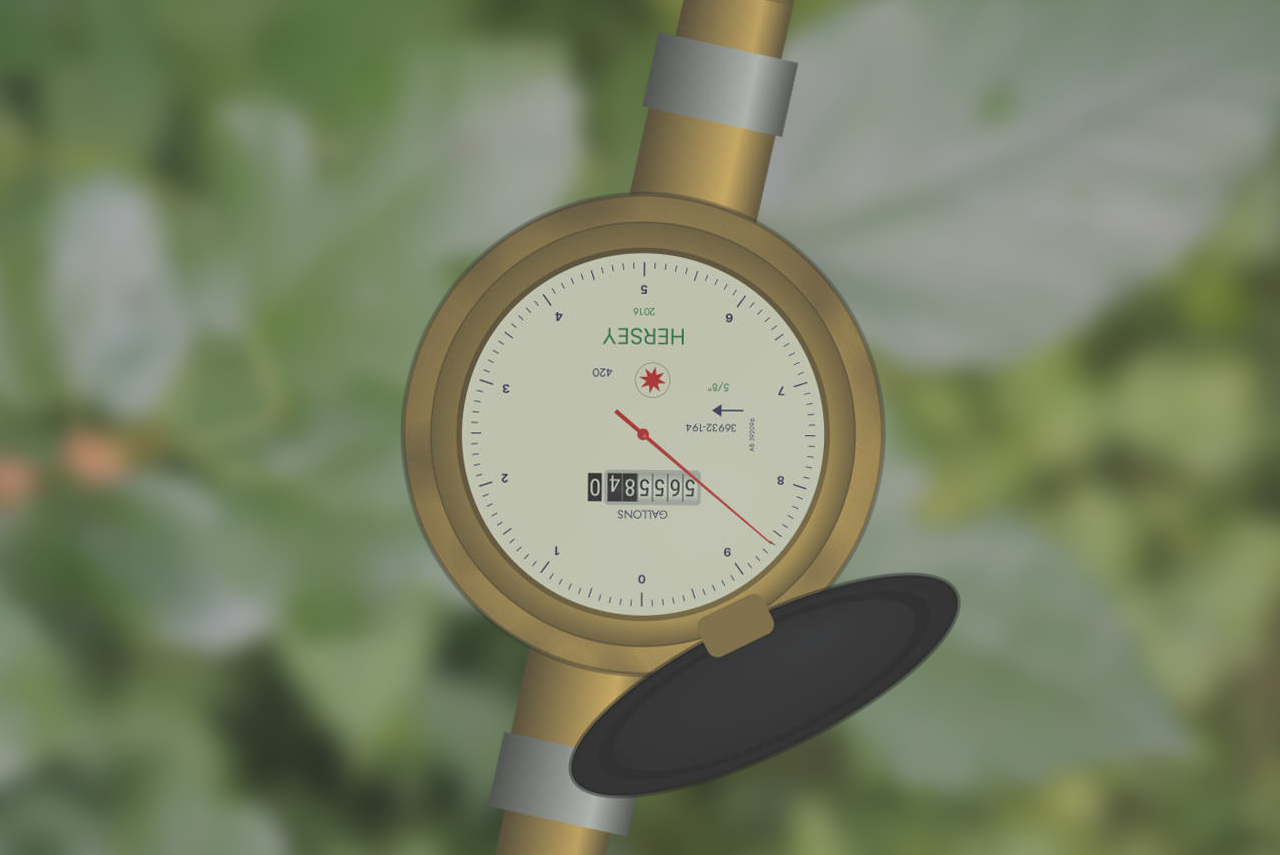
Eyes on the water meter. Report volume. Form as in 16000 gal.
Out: 5655838.6 gal
